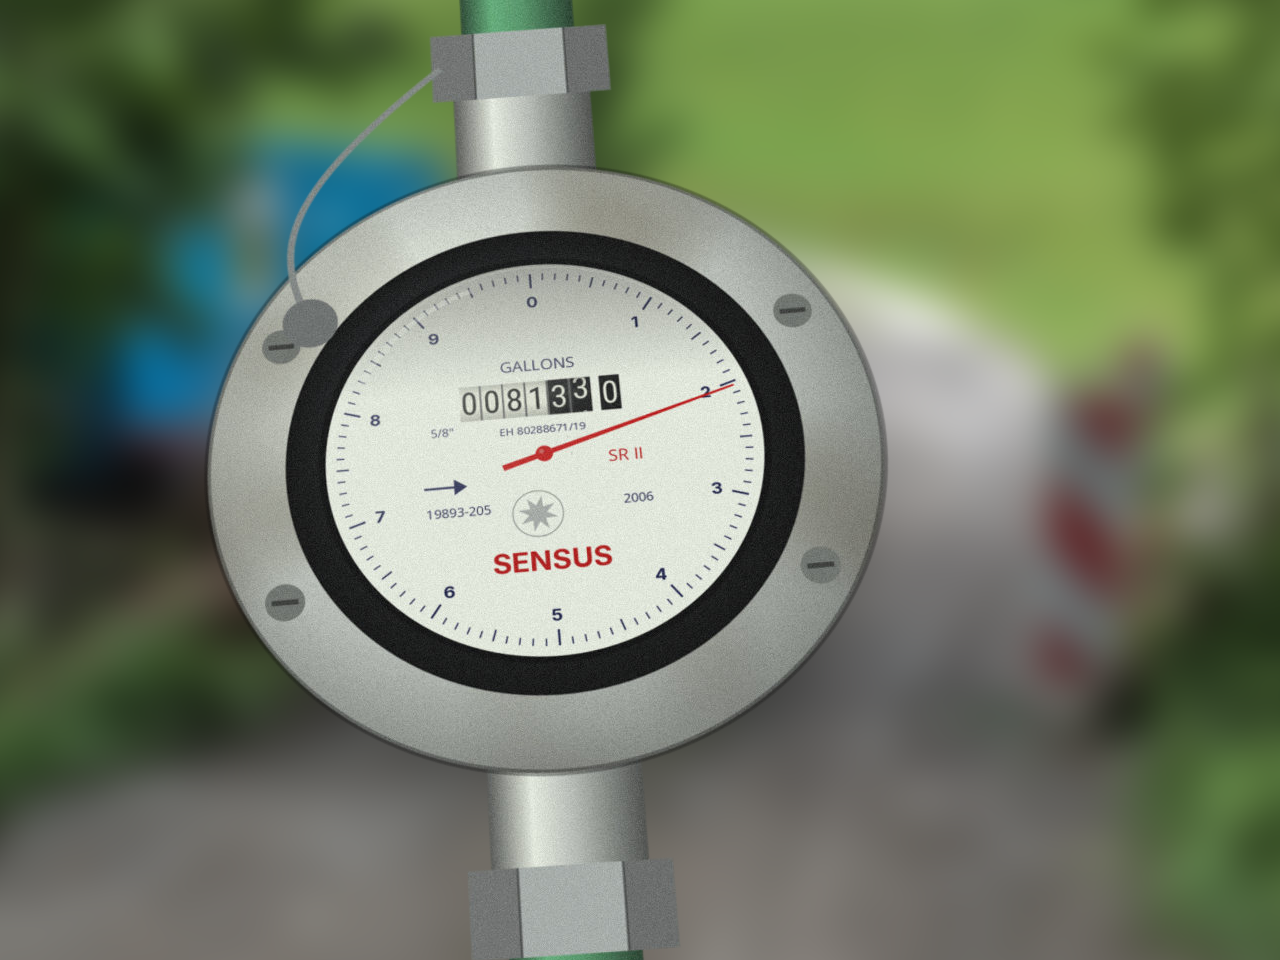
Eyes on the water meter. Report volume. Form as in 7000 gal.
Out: 81332.0 gal
